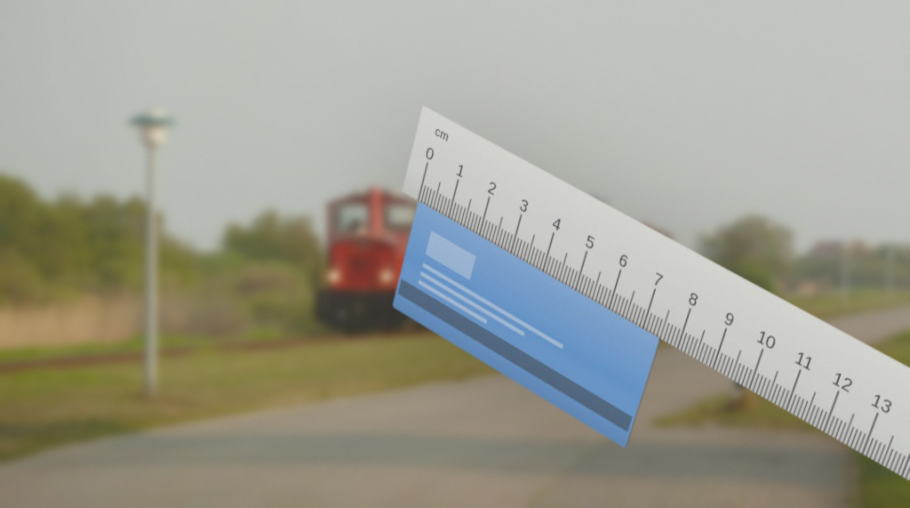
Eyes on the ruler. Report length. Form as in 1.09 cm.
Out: 7.5 cm
